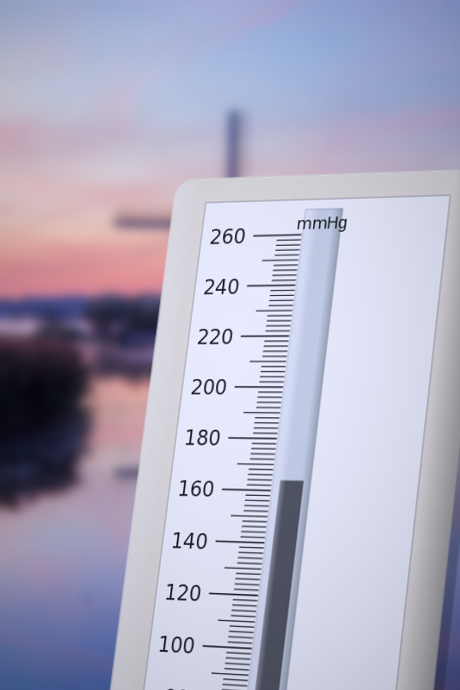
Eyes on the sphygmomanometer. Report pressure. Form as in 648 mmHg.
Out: 164 mmHg
